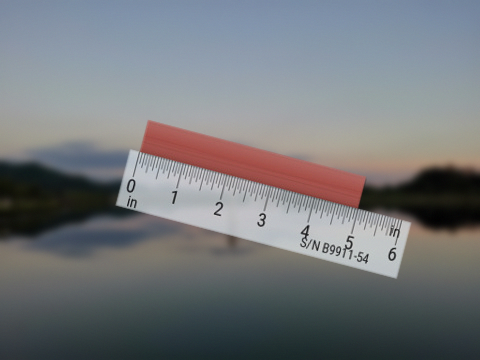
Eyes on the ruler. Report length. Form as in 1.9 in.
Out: 5 in
